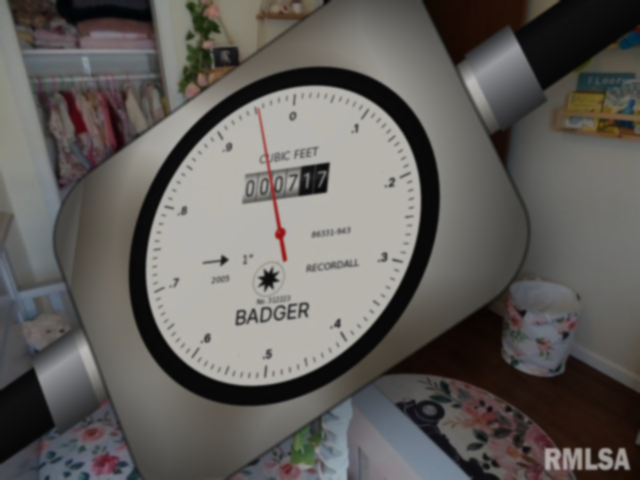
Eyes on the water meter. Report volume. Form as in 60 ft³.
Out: 716.95 ft³
